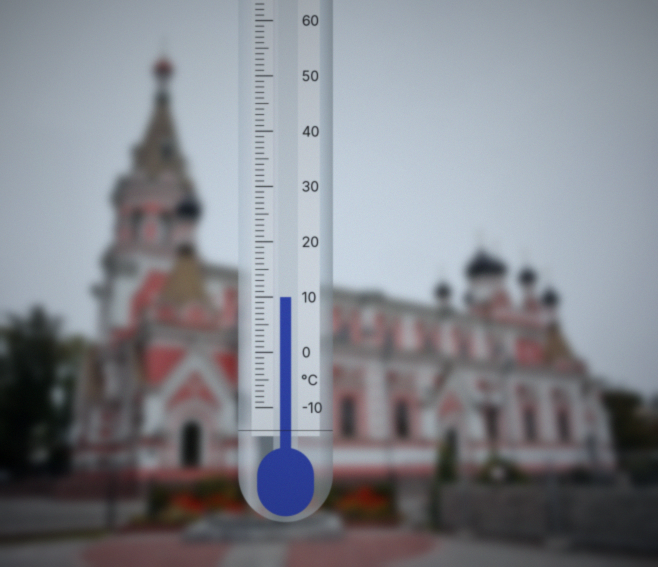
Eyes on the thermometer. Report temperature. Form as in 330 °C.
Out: 10 °C
